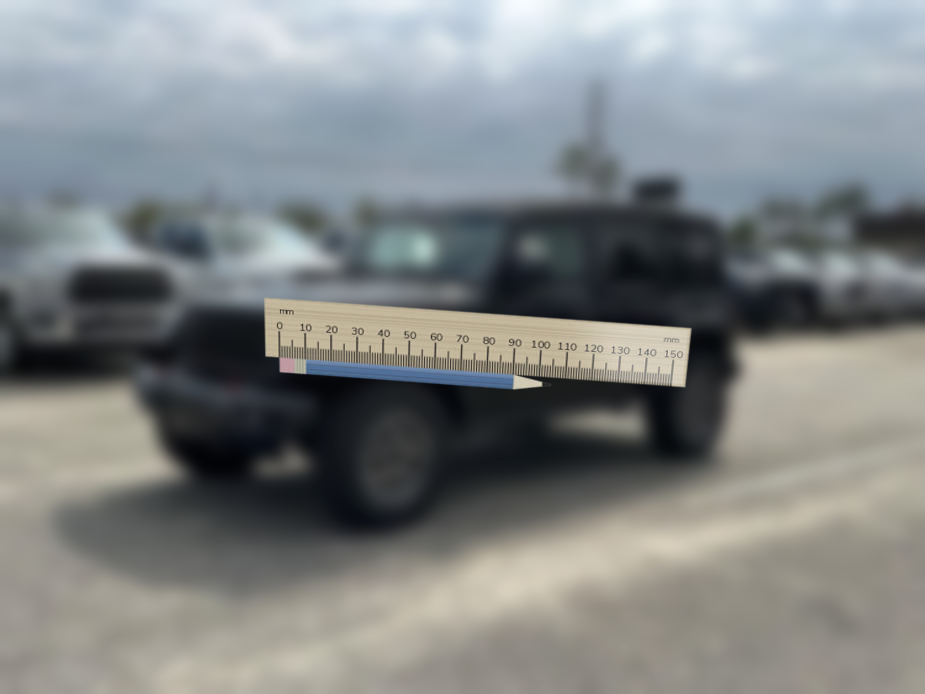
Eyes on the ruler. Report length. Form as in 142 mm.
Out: 105 mm
